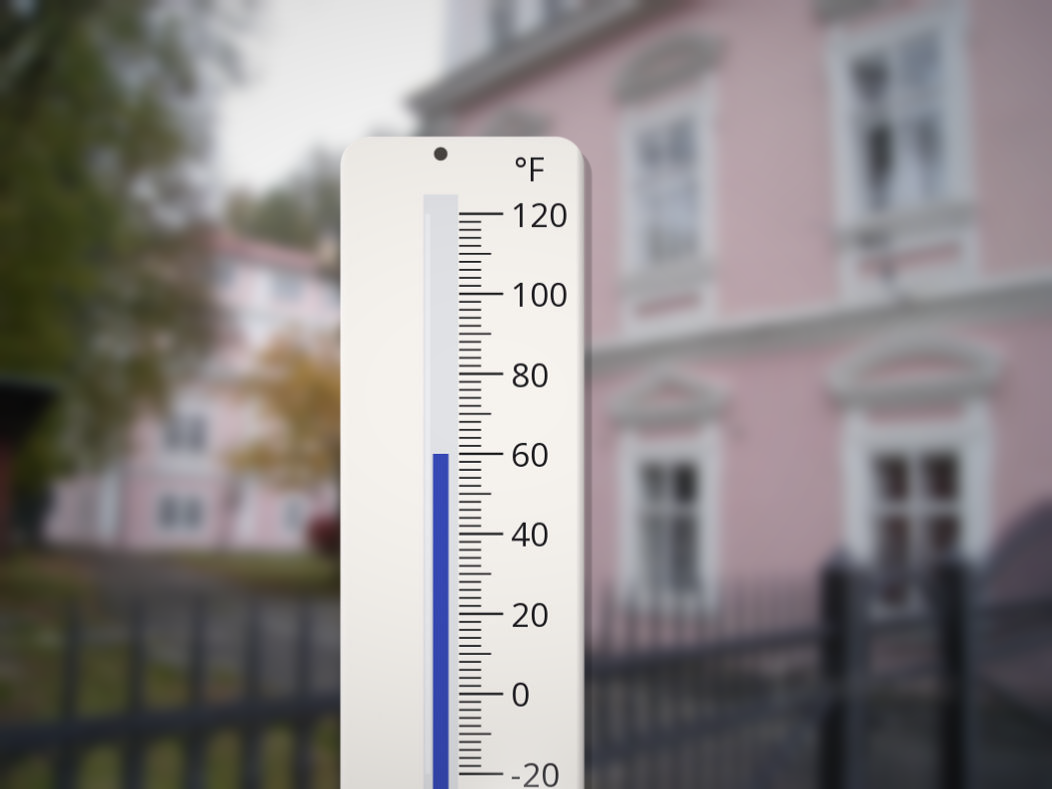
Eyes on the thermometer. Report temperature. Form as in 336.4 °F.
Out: 60 °F
